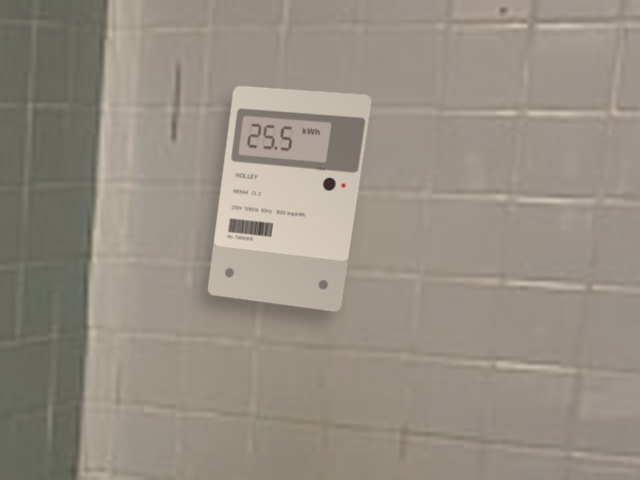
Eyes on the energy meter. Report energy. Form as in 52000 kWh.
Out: 25.5 kWh
